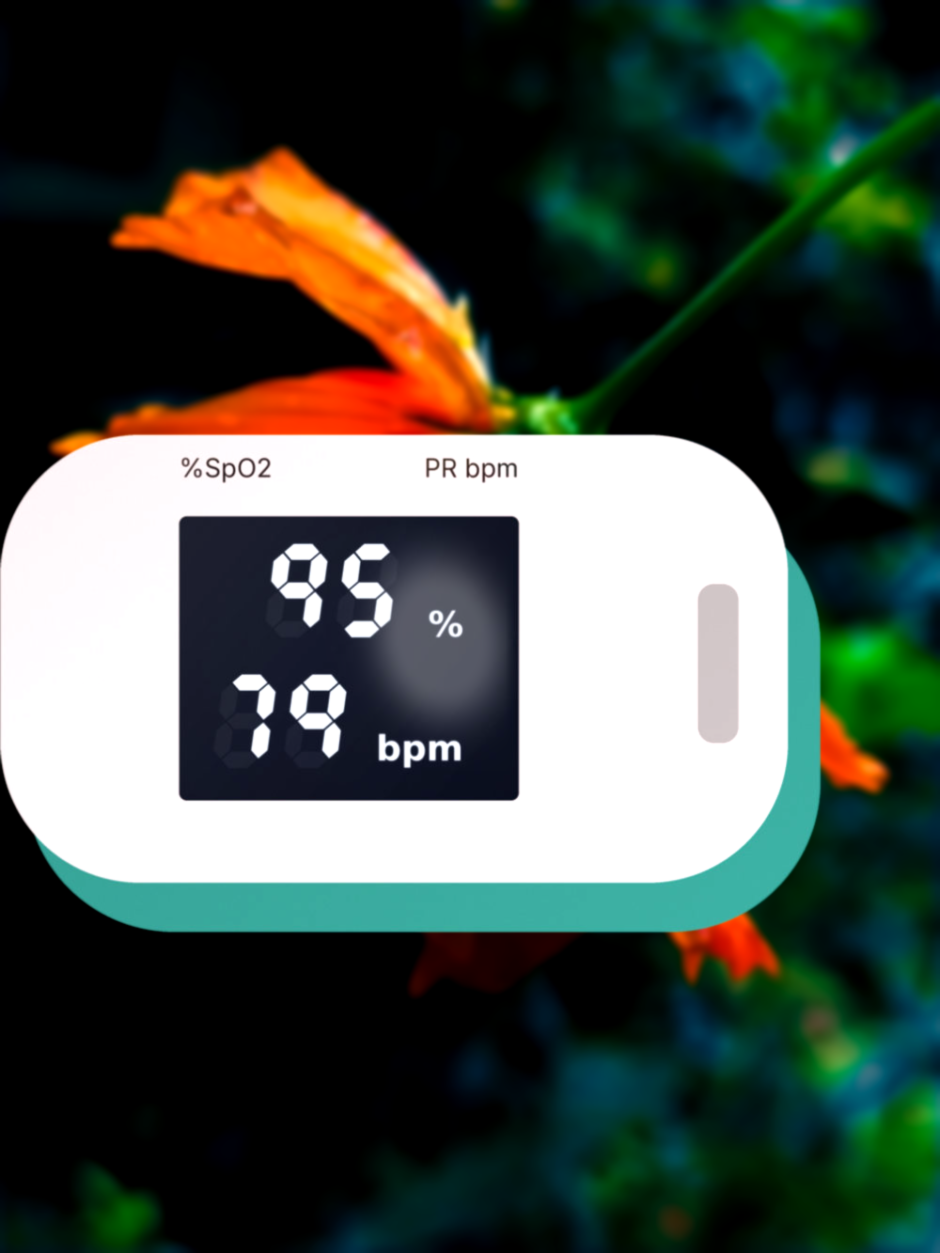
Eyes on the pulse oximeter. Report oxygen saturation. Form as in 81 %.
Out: 95 %
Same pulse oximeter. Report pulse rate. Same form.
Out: 79 bpm
